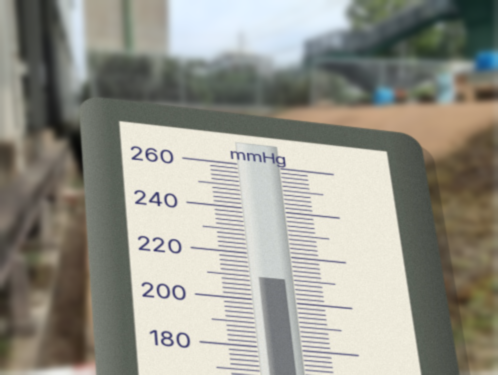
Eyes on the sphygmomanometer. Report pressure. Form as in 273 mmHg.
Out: 210 mmHg
